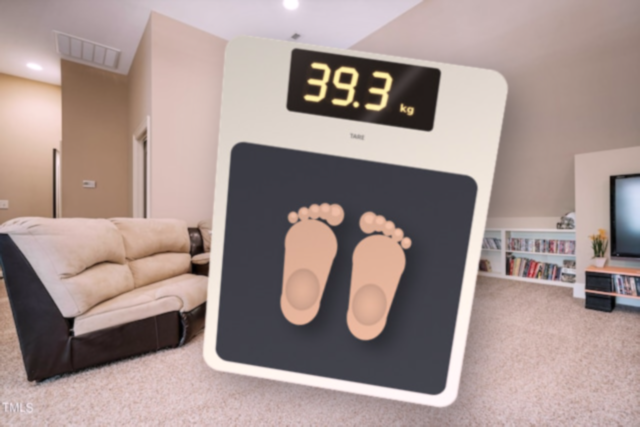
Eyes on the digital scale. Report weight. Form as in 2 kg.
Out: 39.3 kg
